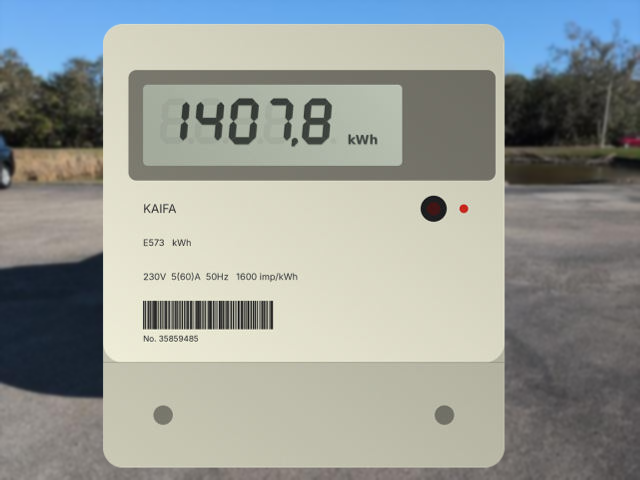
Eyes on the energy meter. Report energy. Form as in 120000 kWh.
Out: 1407.8 kWh
